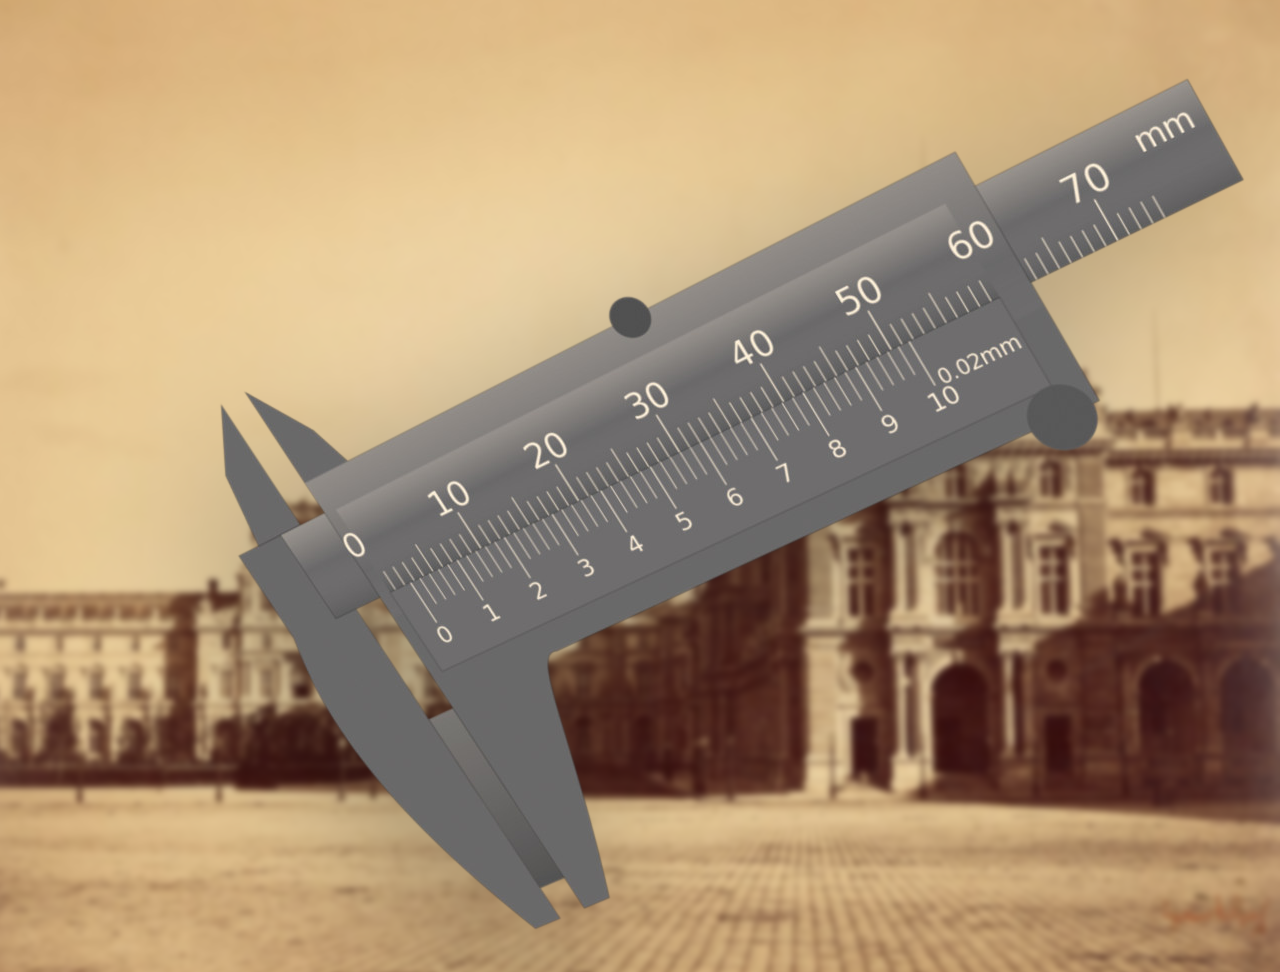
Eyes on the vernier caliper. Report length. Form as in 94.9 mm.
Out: 2.6 mm
